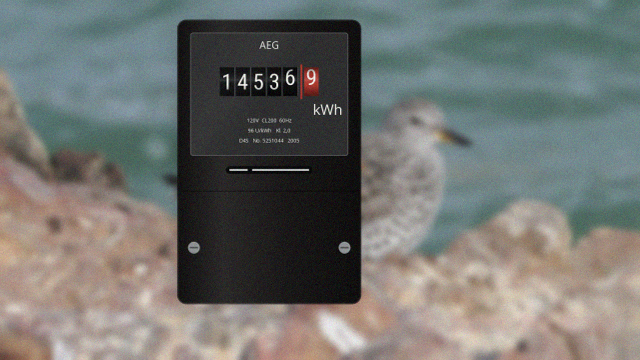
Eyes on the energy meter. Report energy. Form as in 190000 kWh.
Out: 14536.9 kWh
